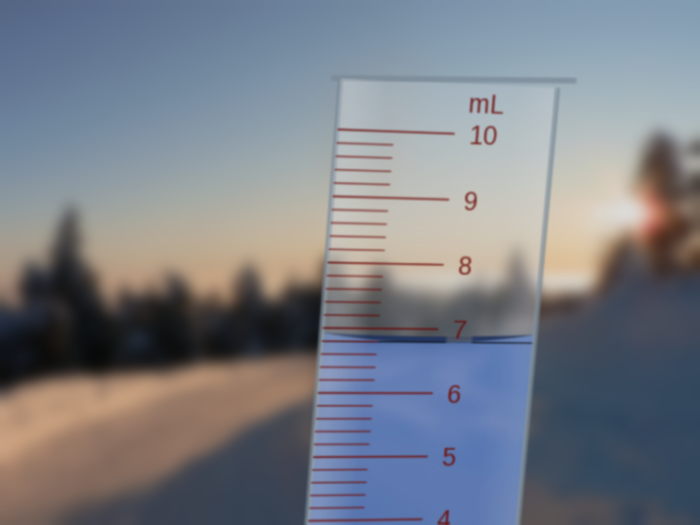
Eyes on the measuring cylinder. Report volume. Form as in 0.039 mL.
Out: 6.8 mL
